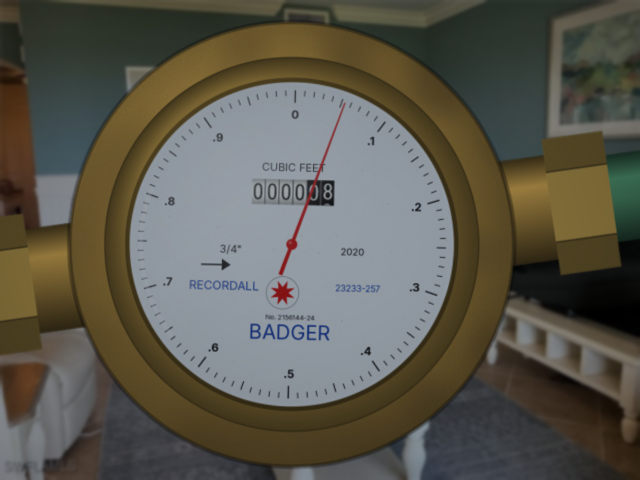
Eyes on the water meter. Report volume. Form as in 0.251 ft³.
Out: 8.05 ft³
